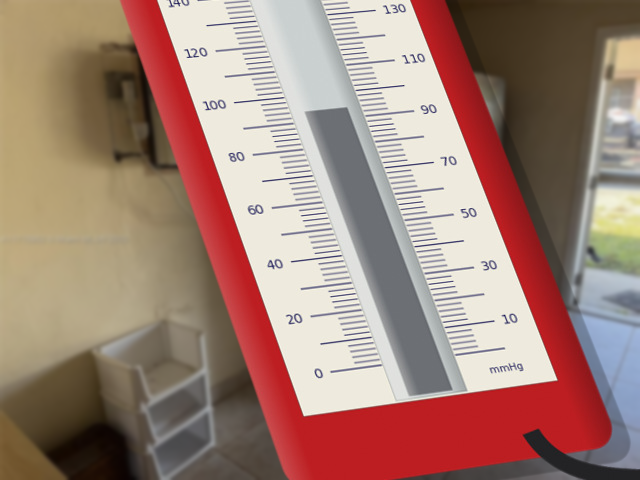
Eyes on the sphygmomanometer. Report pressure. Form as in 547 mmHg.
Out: 94 mmHg
